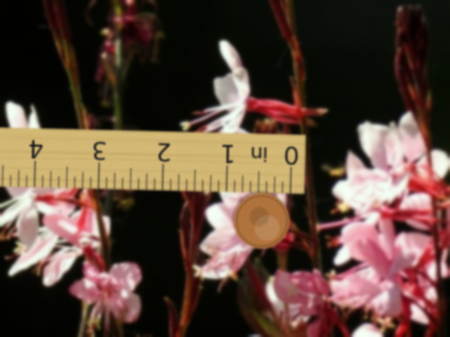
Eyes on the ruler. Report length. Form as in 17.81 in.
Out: 0.875 in
